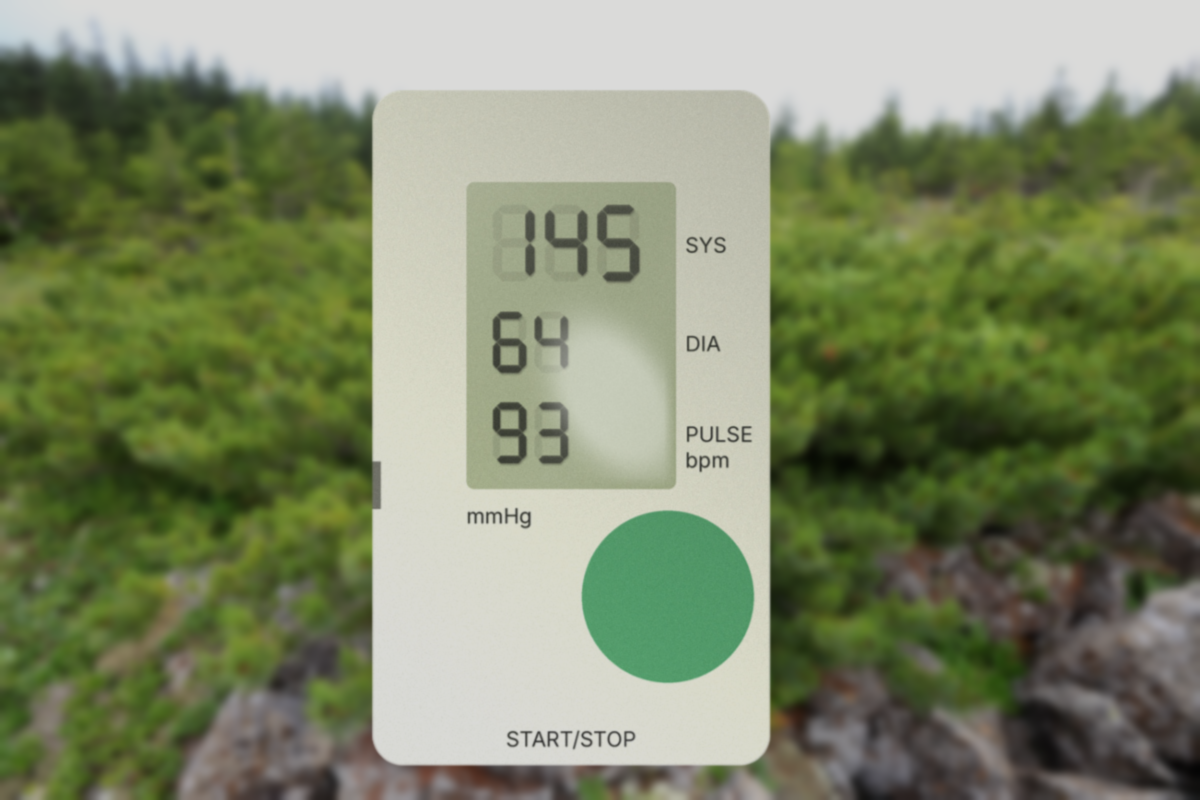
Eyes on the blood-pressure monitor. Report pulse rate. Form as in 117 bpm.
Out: 93 bpm
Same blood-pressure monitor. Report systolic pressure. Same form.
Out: 145 mmHg
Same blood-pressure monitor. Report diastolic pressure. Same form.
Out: 64 mmHg
